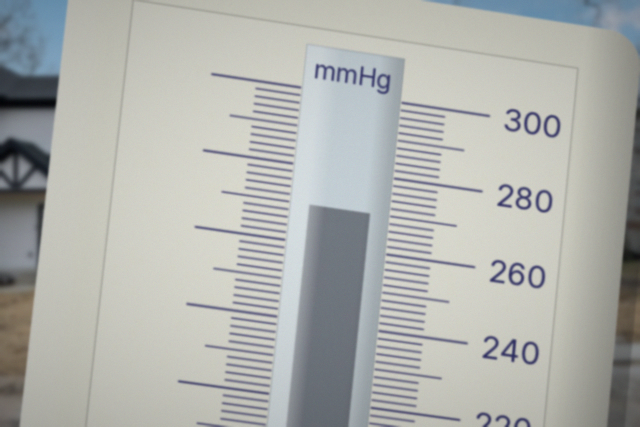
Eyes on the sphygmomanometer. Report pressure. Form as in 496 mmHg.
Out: 270 mmHg
